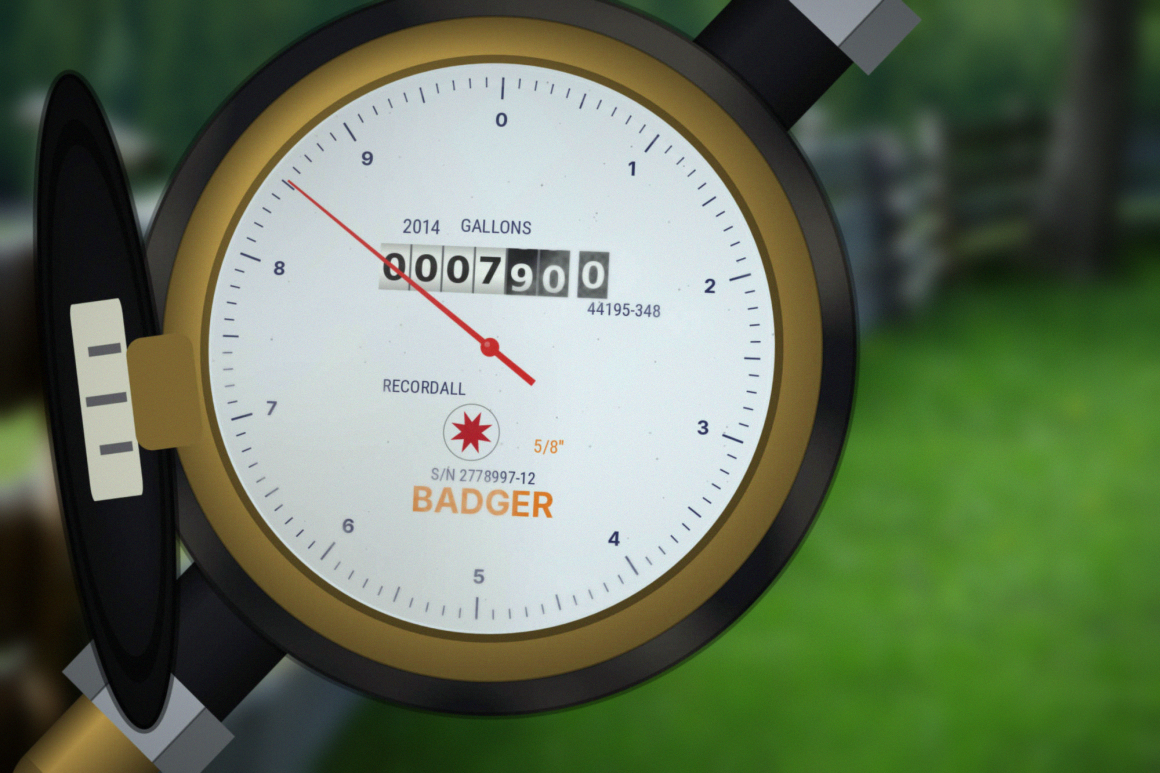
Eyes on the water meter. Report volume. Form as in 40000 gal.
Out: 7898.5 gal
